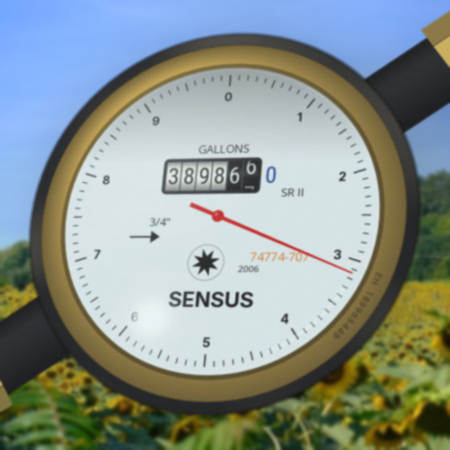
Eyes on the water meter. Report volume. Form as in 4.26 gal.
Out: 3898663.1 gal
